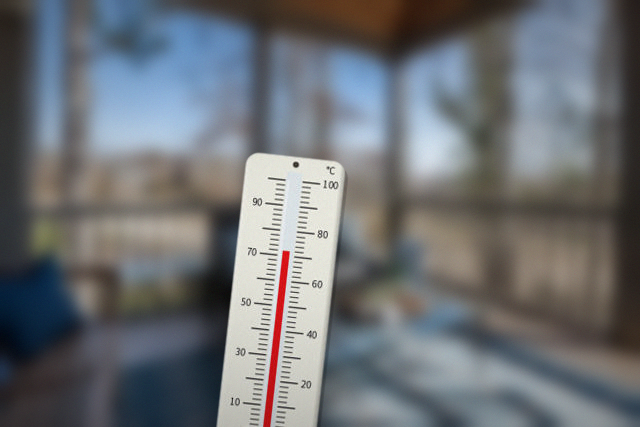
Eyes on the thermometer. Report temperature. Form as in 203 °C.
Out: 72 °C
